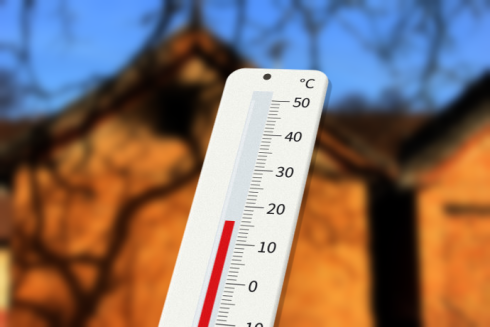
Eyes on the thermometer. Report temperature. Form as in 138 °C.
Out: 16 °C
